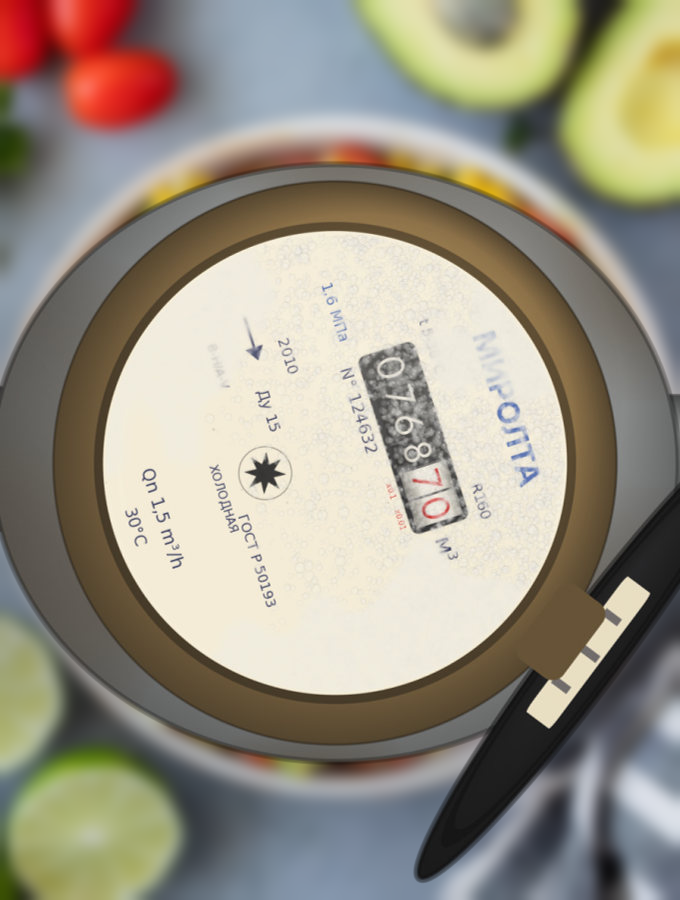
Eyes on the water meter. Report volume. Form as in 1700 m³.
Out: 768.70 m³
